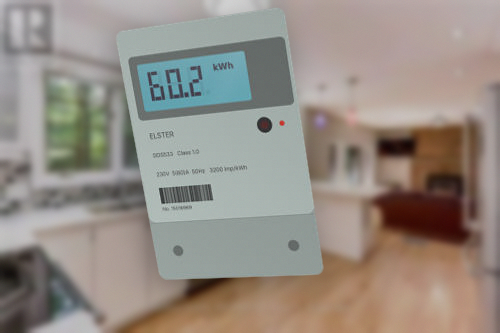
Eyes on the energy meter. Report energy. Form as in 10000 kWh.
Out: 60.2 kWh
